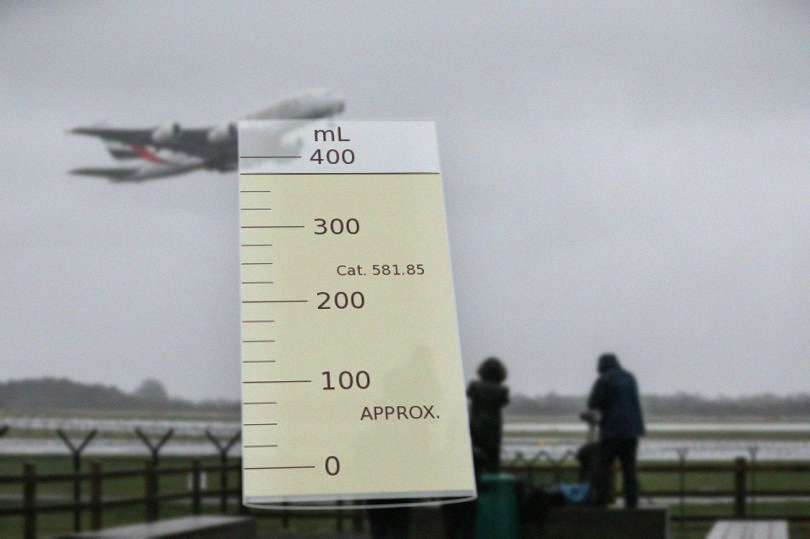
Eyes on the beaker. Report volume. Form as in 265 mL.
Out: 375 mL
